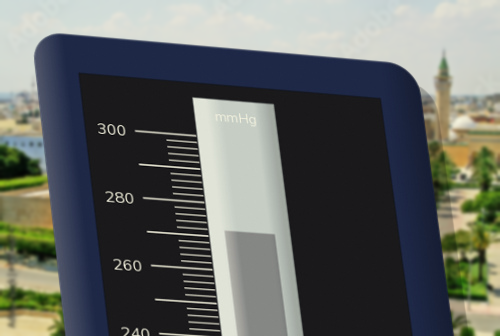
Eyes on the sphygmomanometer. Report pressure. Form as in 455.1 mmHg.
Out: 272 mmHg
